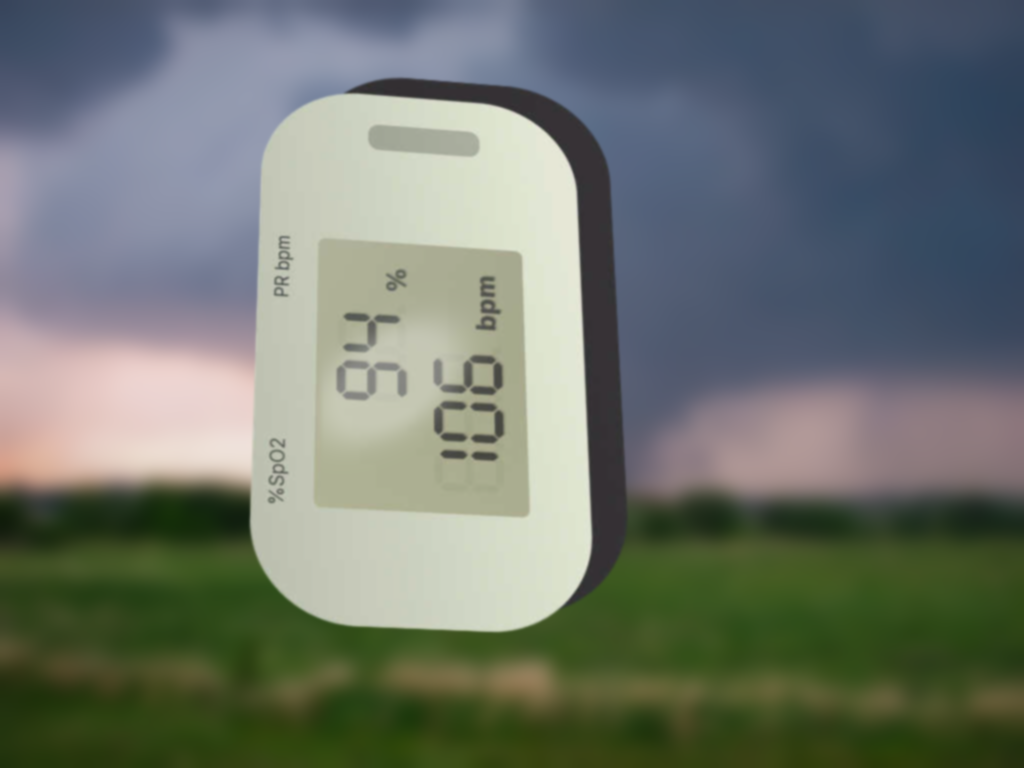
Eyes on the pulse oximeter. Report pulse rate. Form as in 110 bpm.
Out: 106 bpm
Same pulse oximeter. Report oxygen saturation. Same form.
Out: 94 %
